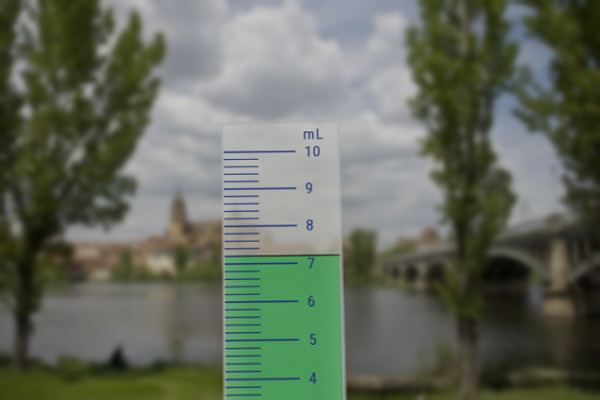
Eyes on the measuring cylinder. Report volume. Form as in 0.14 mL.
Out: 7.2 mL
